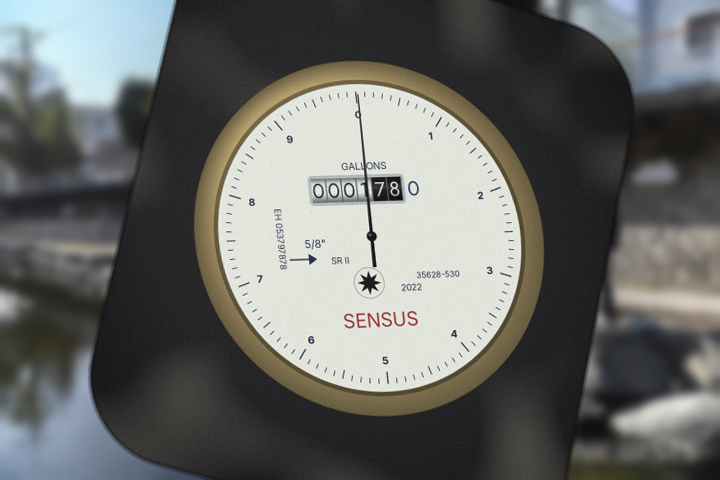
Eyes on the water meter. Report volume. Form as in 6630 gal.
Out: 1780.0 gal
